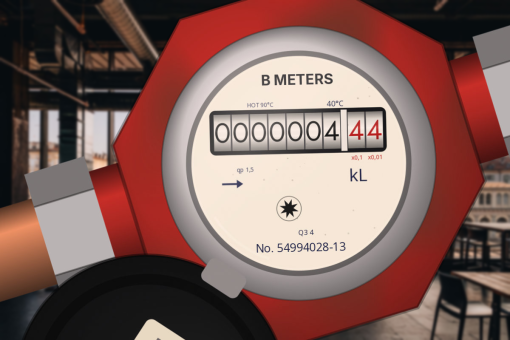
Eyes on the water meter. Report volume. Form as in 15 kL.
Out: 4.44 kL
